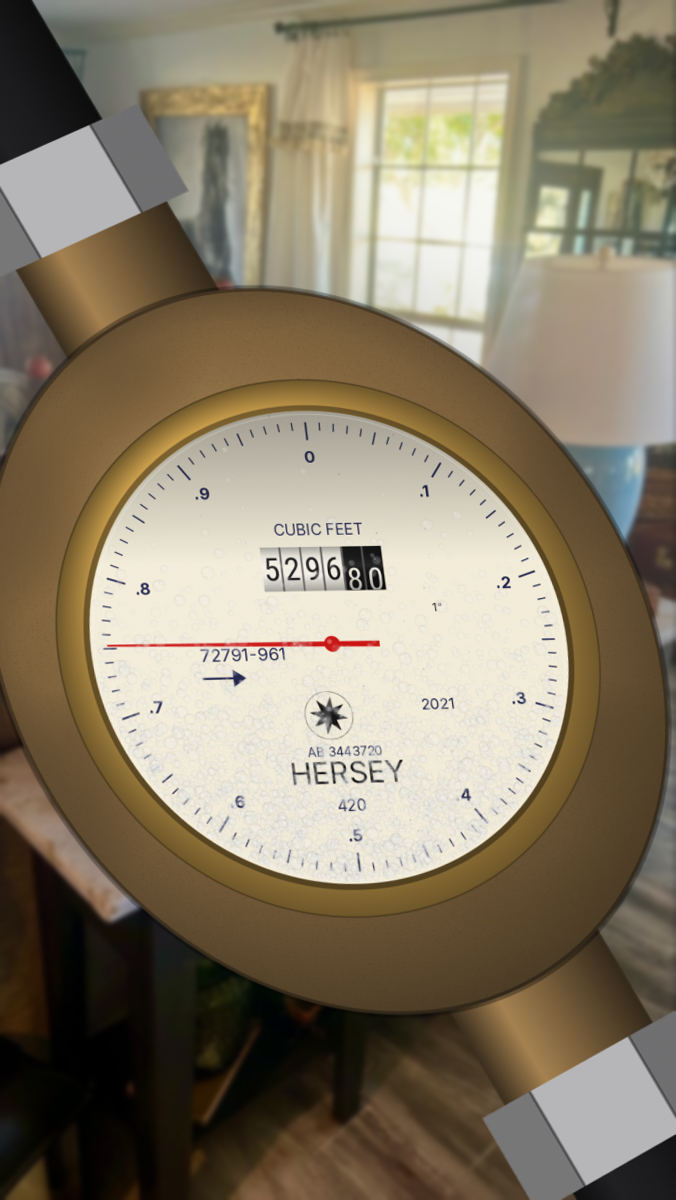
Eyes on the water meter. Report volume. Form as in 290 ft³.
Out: 529679.75 ft³
